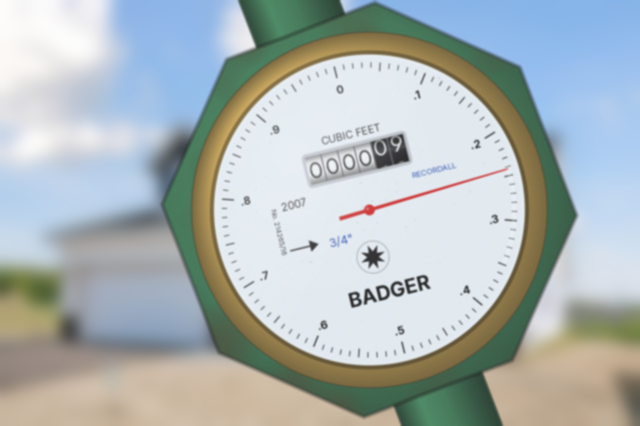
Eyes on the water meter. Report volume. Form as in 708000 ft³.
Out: 9.24 ft³
